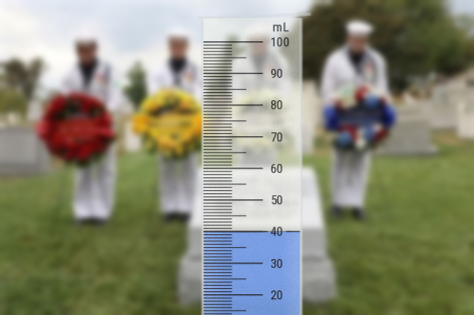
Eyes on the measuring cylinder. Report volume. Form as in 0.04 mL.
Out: 40 mL
